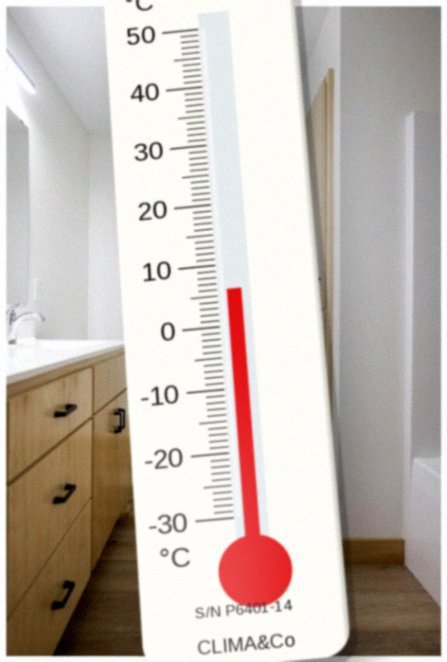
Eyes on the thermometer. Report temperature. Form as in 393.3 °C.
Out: 6 °C
